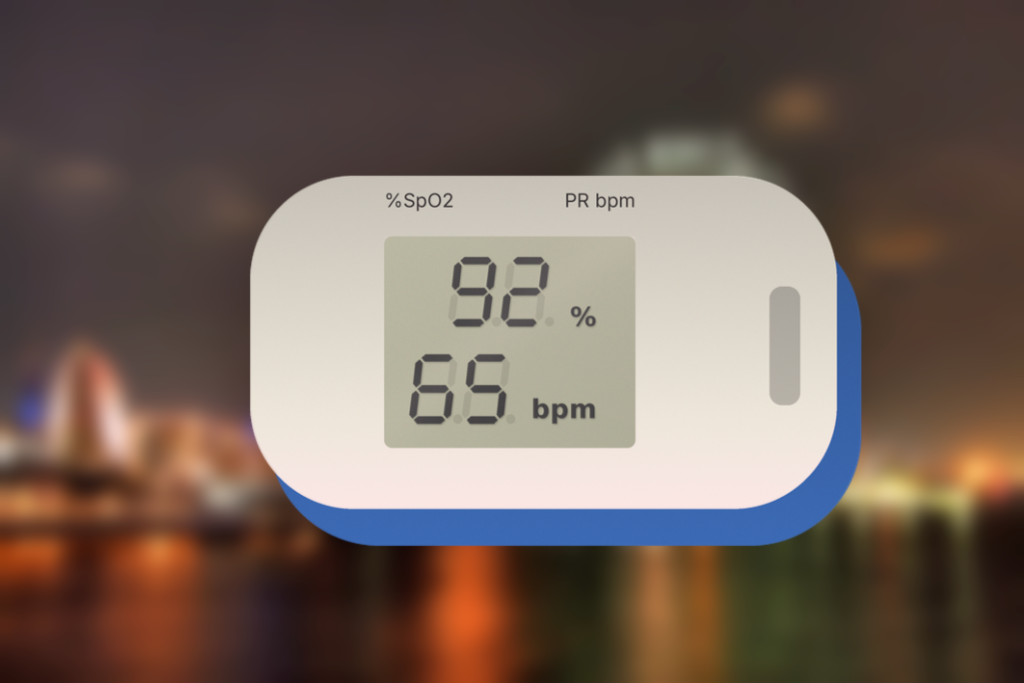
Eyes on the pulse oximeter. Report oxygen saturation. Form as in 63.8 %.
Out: 92 %
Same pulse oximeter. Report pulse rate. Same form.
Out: 65 bpm
